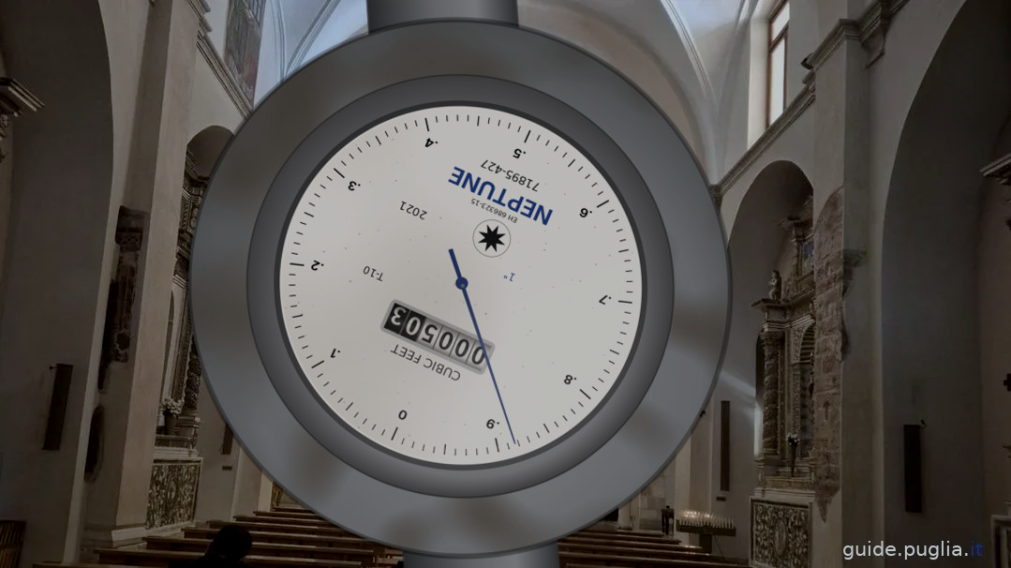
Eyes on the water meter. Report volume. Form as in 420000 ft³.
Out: 502.88 ft³
